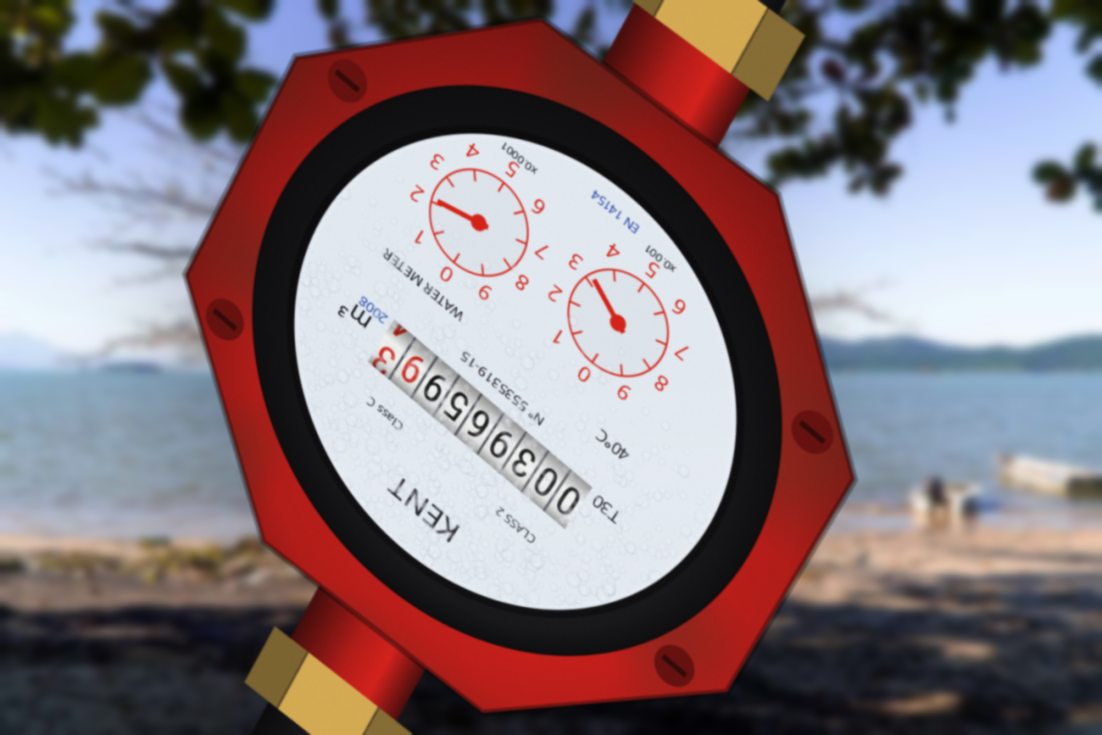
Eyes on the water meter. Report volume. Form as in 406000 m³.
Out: 39659.9332 m³
